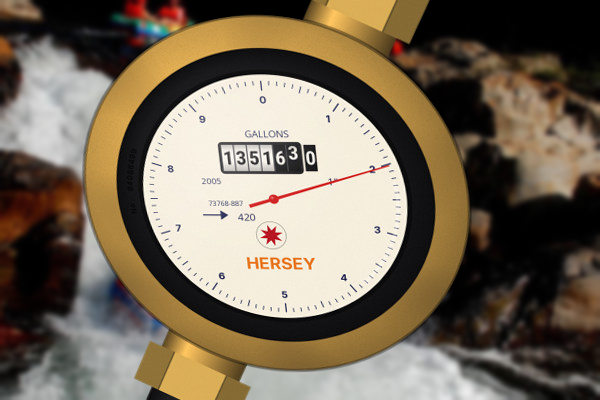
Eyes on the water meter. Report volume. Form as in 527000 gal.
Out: 1351632.0 gal
